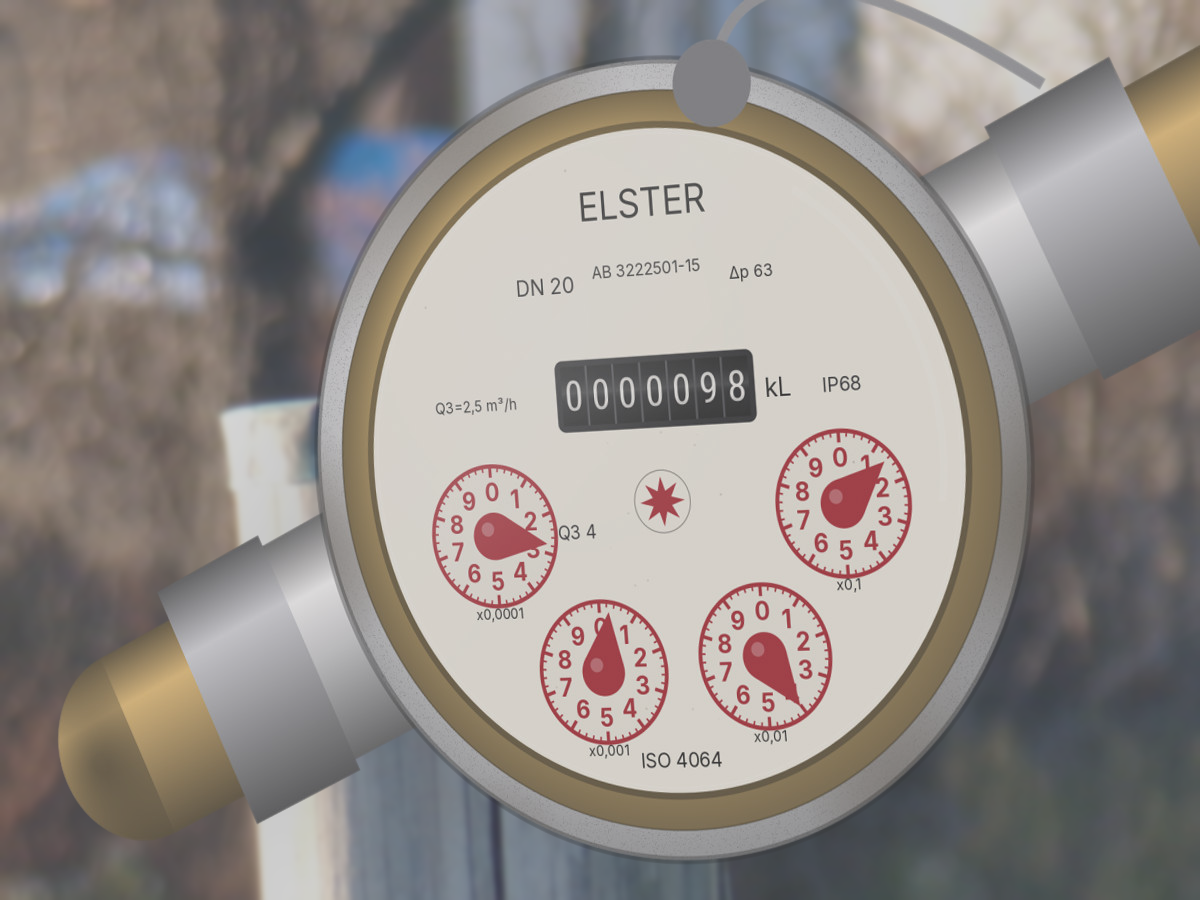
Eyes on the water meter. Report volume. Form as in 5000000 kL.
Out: 98.1402 kL
